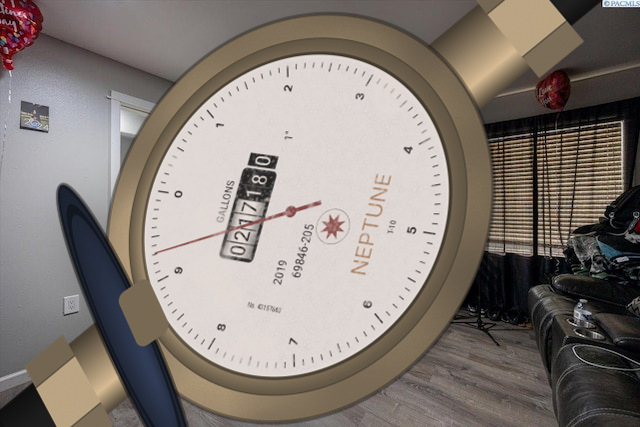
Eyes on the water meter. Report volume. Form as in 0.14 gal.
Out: 217179.3 gal
